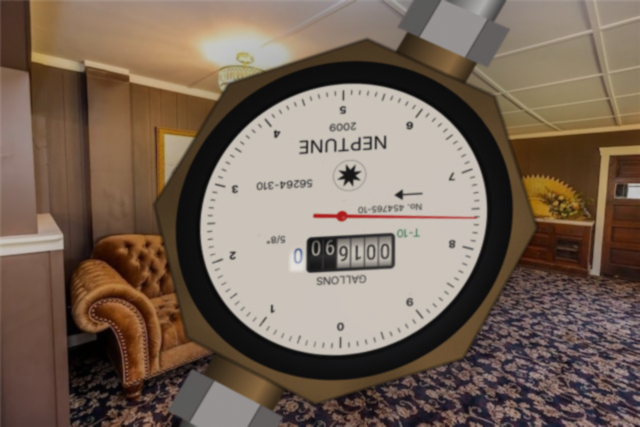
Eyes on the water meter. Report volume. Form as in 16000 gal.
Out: 16897.6 gal
